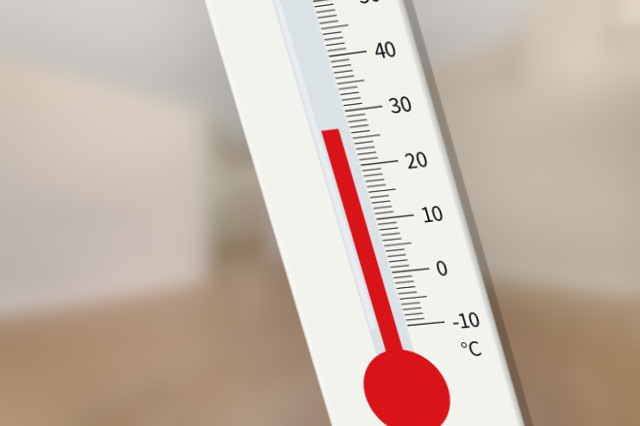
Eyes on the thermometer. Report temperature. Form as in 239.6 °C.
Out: 27 °C
